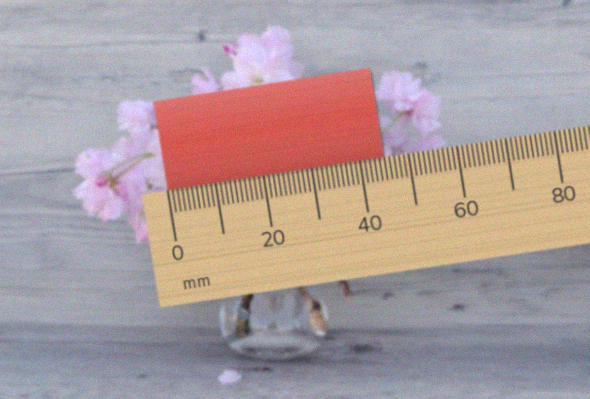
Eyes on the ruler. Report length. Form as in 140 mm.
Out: 45 mm
